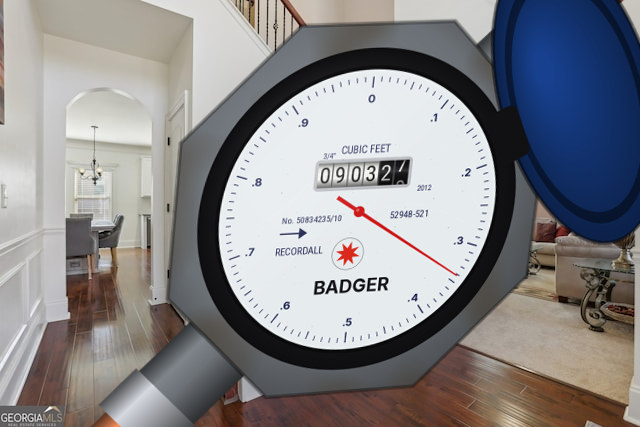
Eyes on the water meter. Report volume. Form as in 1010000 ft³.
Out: 90327.34 ft³
